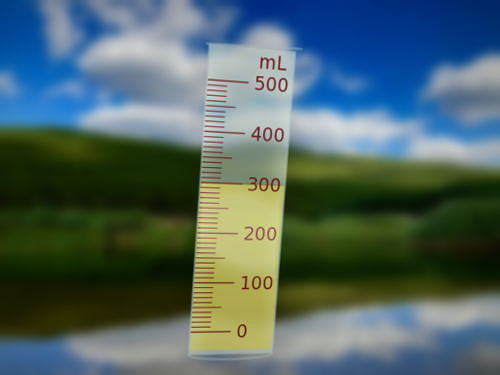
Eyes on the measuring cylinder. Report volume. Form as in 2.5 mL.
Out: 300 mL
